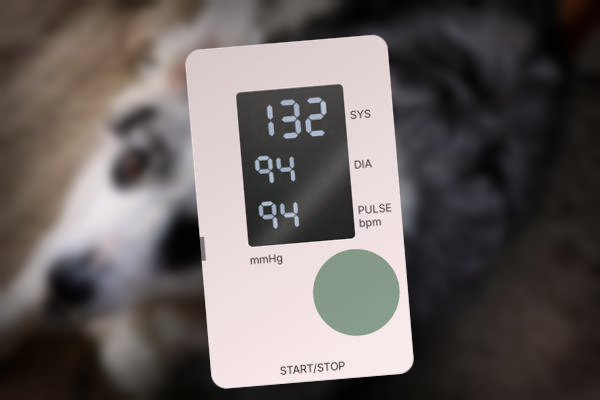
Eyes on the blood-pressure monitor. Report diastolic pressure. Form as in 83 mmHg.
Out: 94 mmHg
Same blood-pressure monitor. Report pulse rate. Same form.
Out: 94 bpm
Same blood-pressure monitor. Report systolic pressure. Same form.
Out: 132 mmHg
